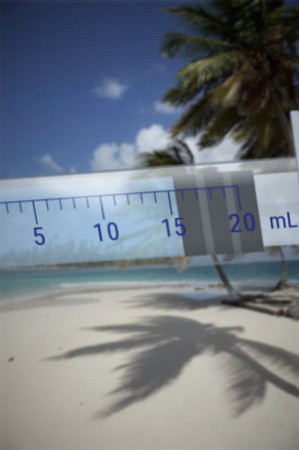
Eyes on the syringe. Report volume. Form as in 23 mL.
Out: 15.5 mL
